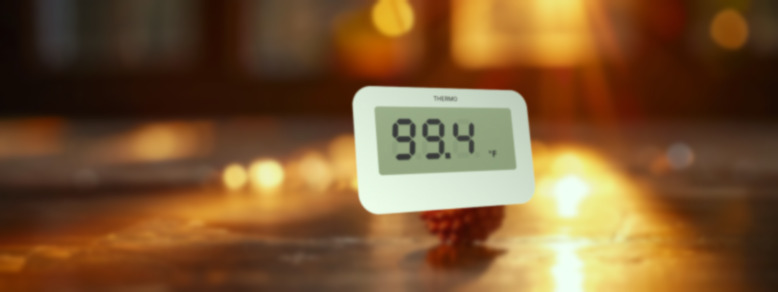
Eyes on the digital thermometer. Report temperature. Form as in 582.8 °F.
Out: 99.4 °F
